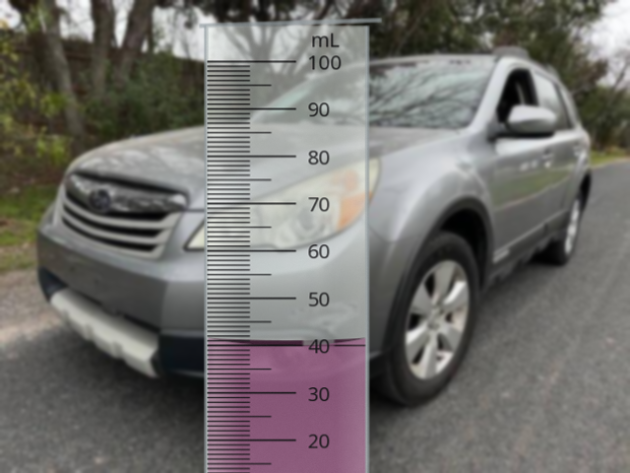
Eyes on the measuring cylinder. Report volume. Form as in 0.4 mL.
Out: 40 mL
